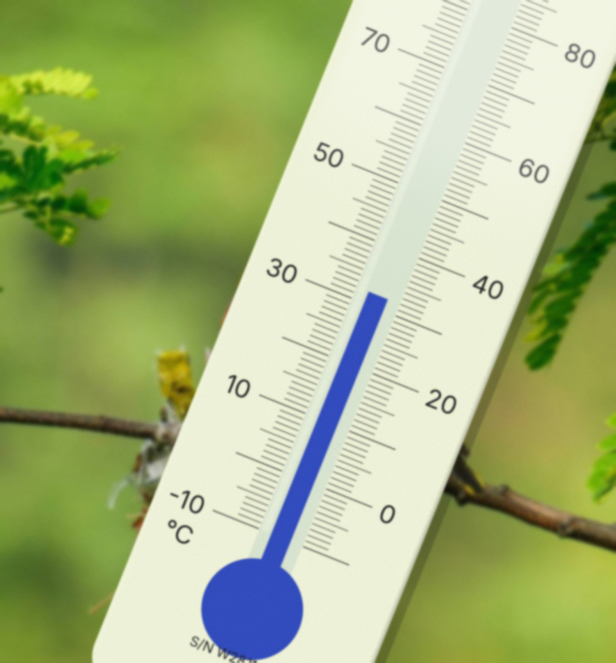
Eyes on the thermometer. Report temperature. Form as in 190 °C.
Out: 32 °C
